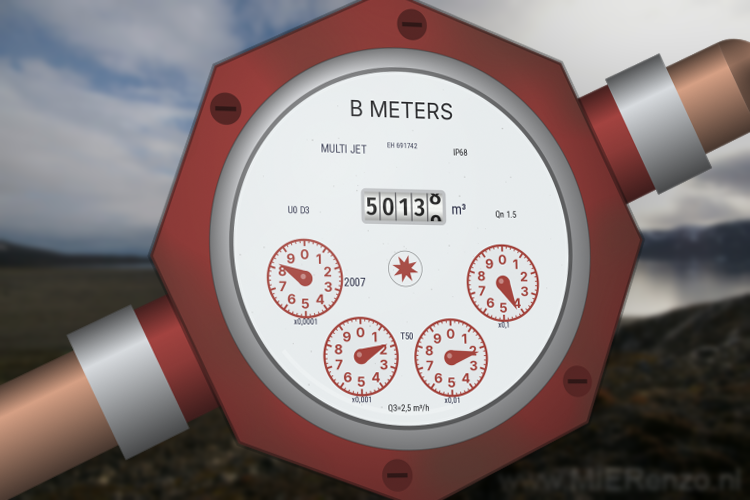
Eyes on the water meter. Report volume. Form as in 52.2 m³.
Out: 50138.4218 m³
